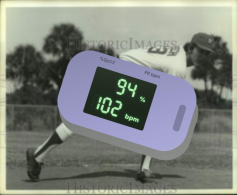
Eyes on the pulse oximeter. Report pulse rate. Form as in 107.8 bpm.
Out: 102 bpm
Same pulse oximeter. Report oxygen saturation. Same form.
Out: 94 %
